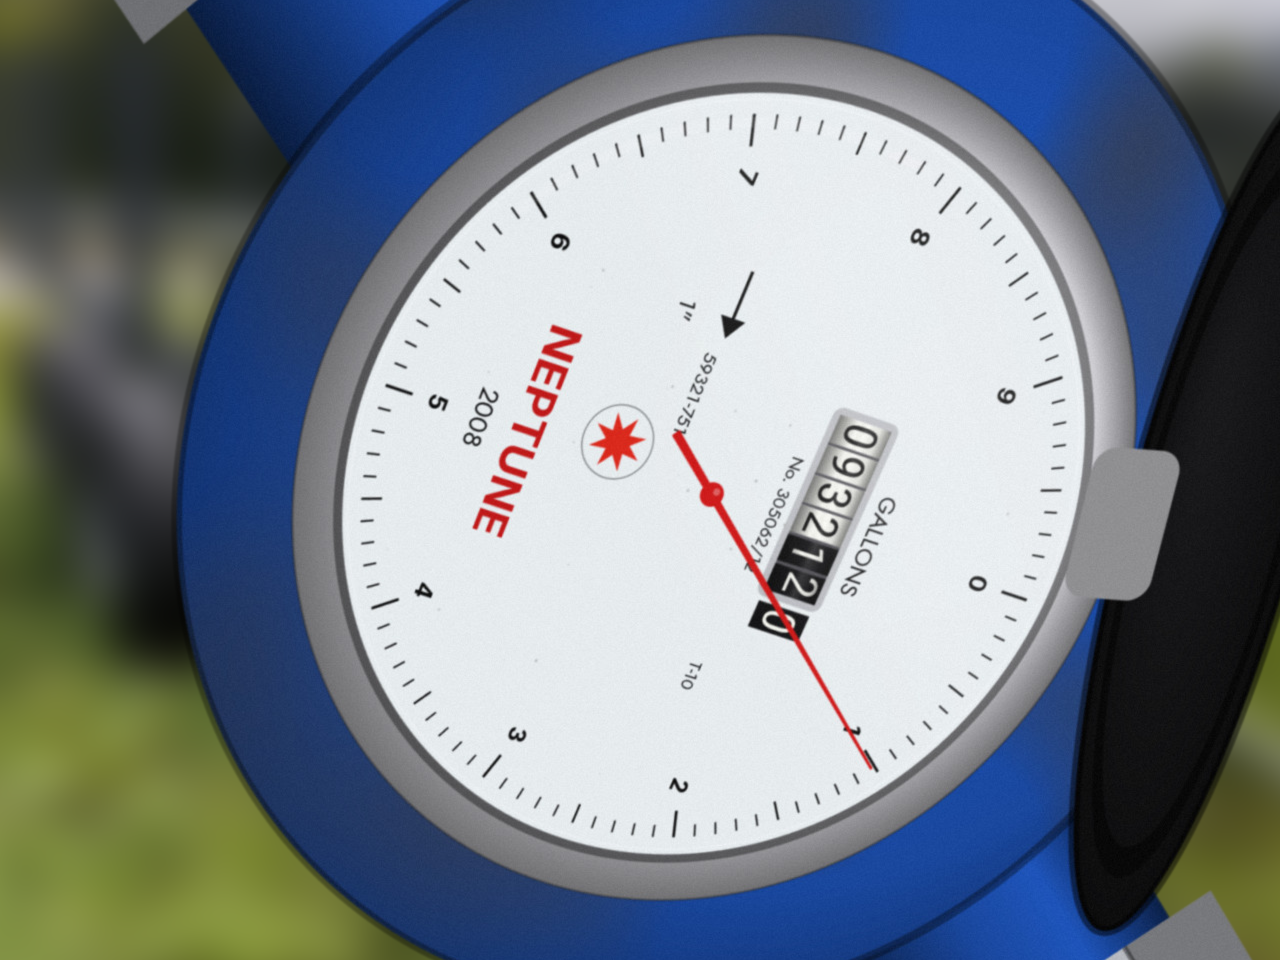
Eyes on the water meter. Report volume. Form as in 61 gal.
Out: 932121.0 gal
